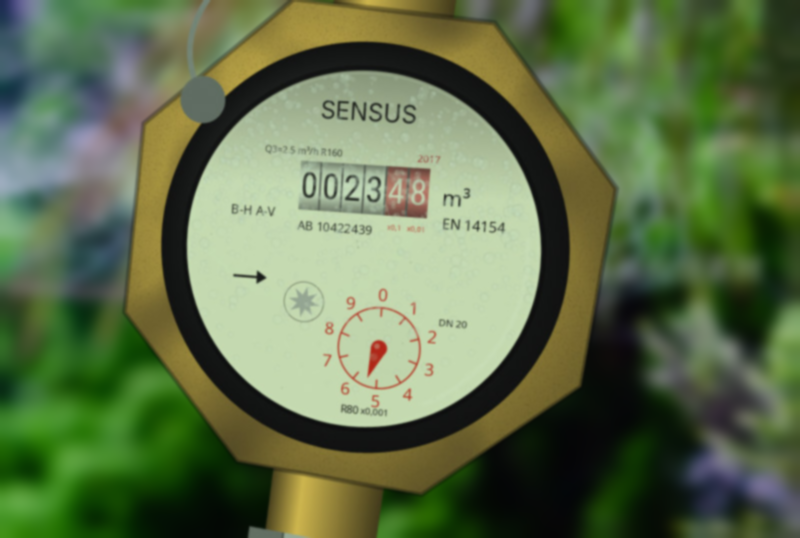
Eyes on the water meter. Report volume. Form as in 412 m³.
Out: 23.485 m³
